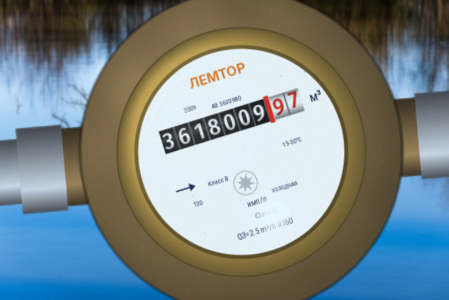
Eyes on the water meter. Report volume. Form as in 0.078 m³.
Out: 3618009.97 m³
